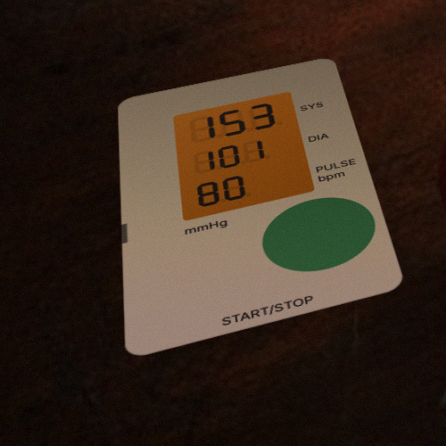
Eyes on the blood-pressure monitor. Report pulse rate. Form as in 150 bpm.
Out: 80 bpm
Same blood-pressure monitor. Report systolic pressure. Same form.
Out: 153 mmHg
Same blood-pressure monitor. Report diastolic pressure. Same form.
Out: 101 mmHg
